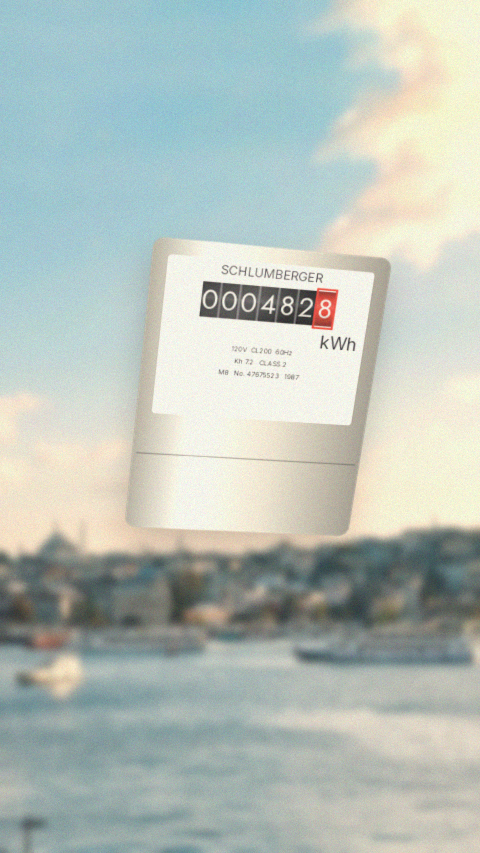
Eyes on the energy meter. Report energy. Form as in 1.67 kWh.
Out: 482.8 kWh
